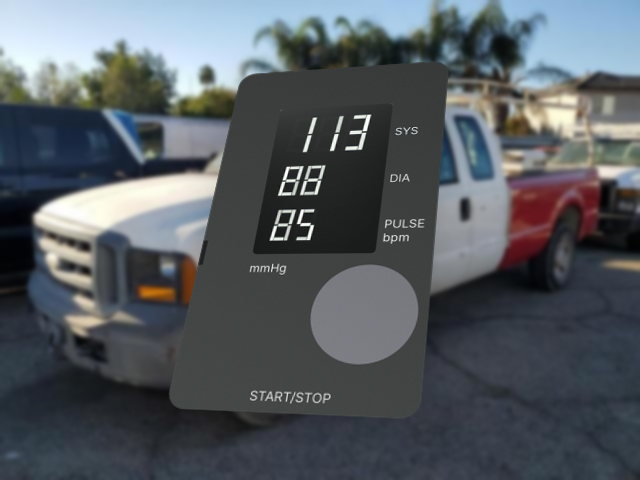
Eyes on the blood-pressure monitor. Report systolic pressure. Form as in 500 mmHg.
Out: 113 mmHg
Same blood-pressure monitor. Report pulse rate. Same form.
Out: 85 bpm
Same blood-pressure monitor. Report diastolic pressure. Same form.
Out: 88 mmHg
